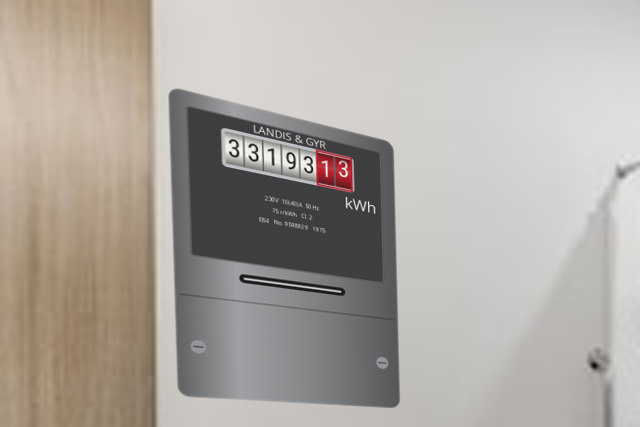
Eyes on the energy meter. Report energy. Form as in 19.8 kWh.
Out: 33193.13 kWh
